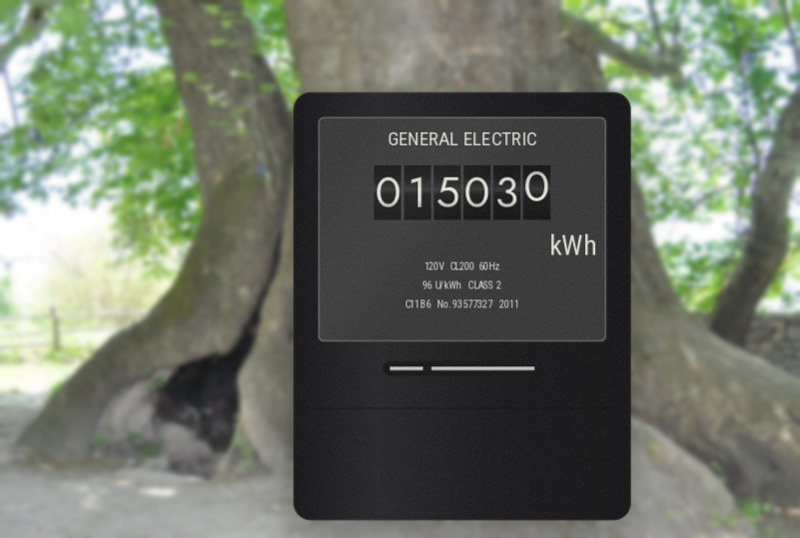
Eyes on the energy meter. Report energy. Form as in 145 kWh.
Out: 15030 kWh
